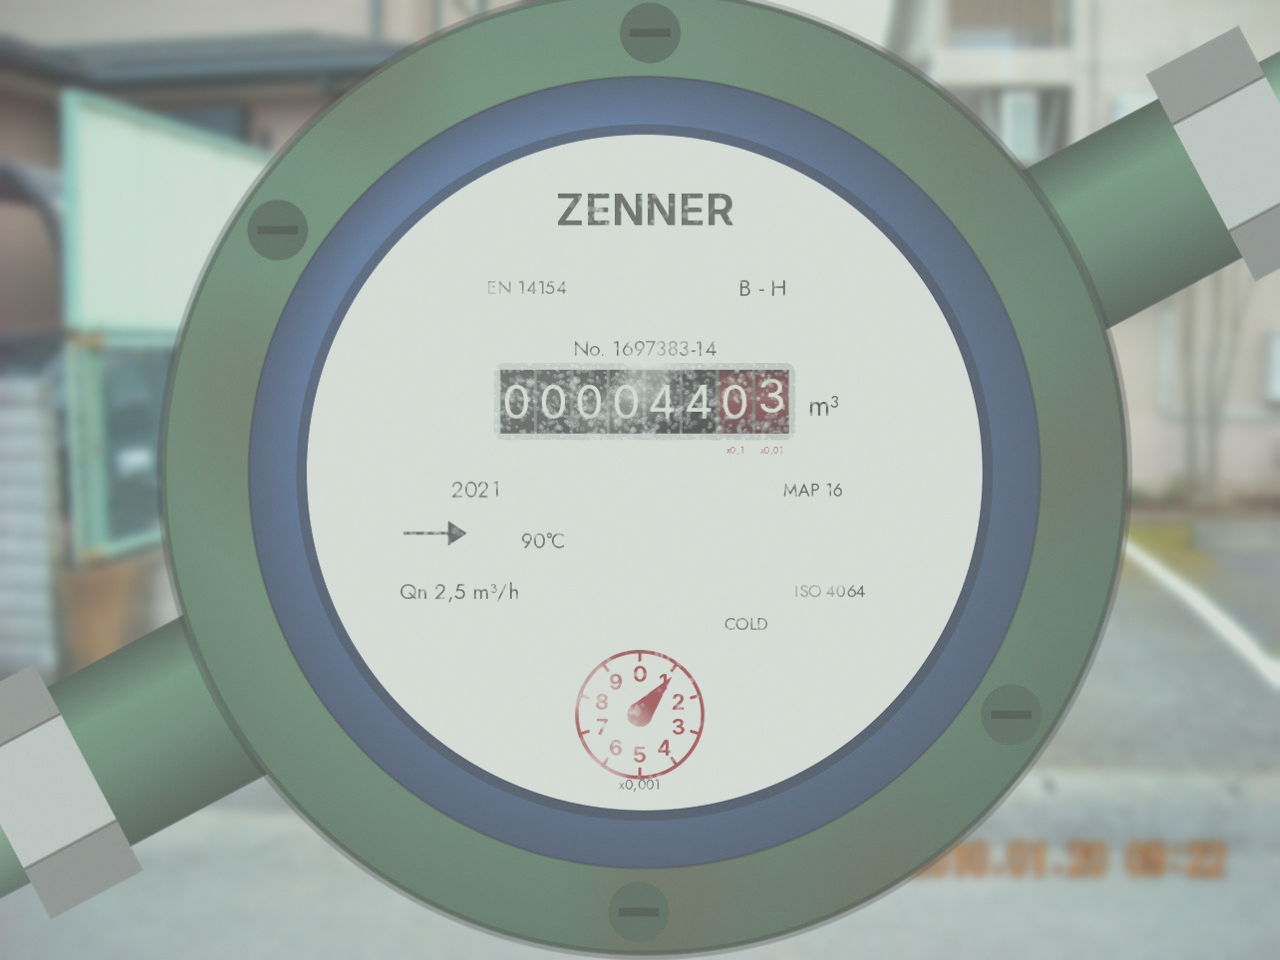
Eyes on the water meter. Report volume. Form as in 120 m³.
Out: 44.031 m³
